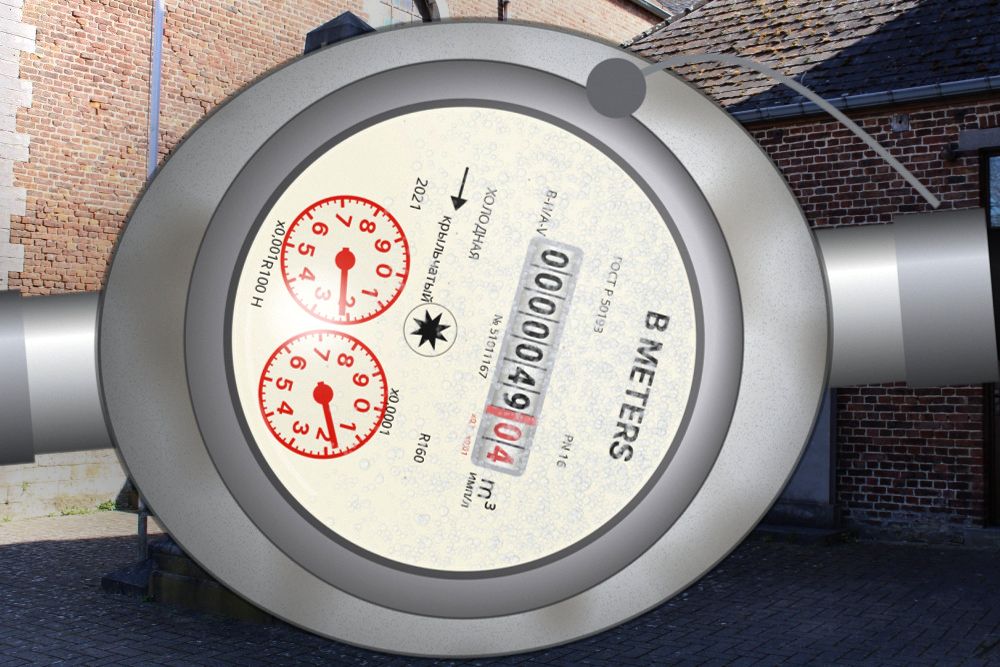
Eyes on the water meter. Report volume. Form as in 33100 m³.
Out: 49.0421 m³
